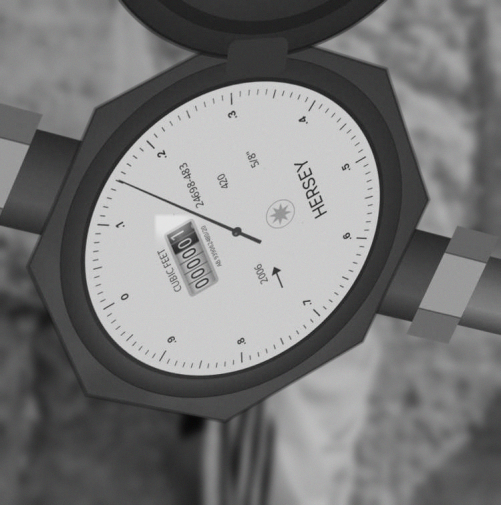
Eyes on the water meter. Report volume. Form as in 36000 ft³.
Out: 1.15 ft³
